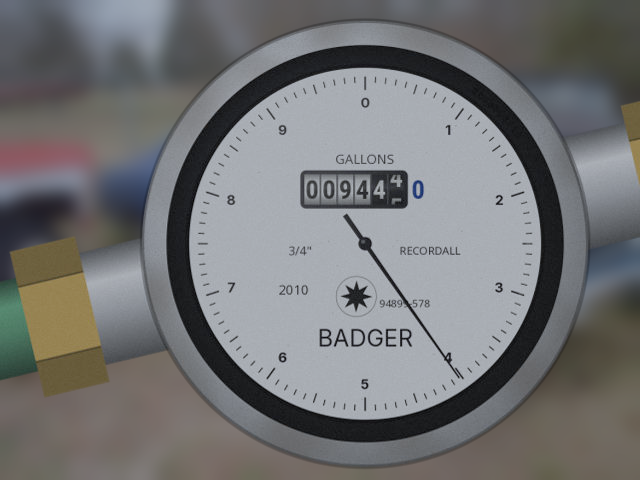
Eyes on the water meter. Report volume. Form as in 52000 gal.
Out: 94444.0 gal
